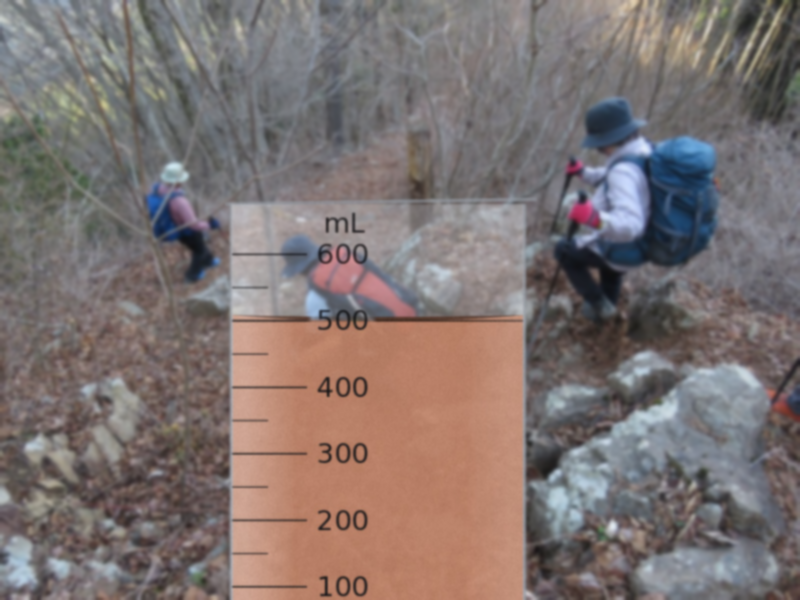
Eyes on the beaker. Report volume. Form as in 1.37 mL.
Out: 500 mL
